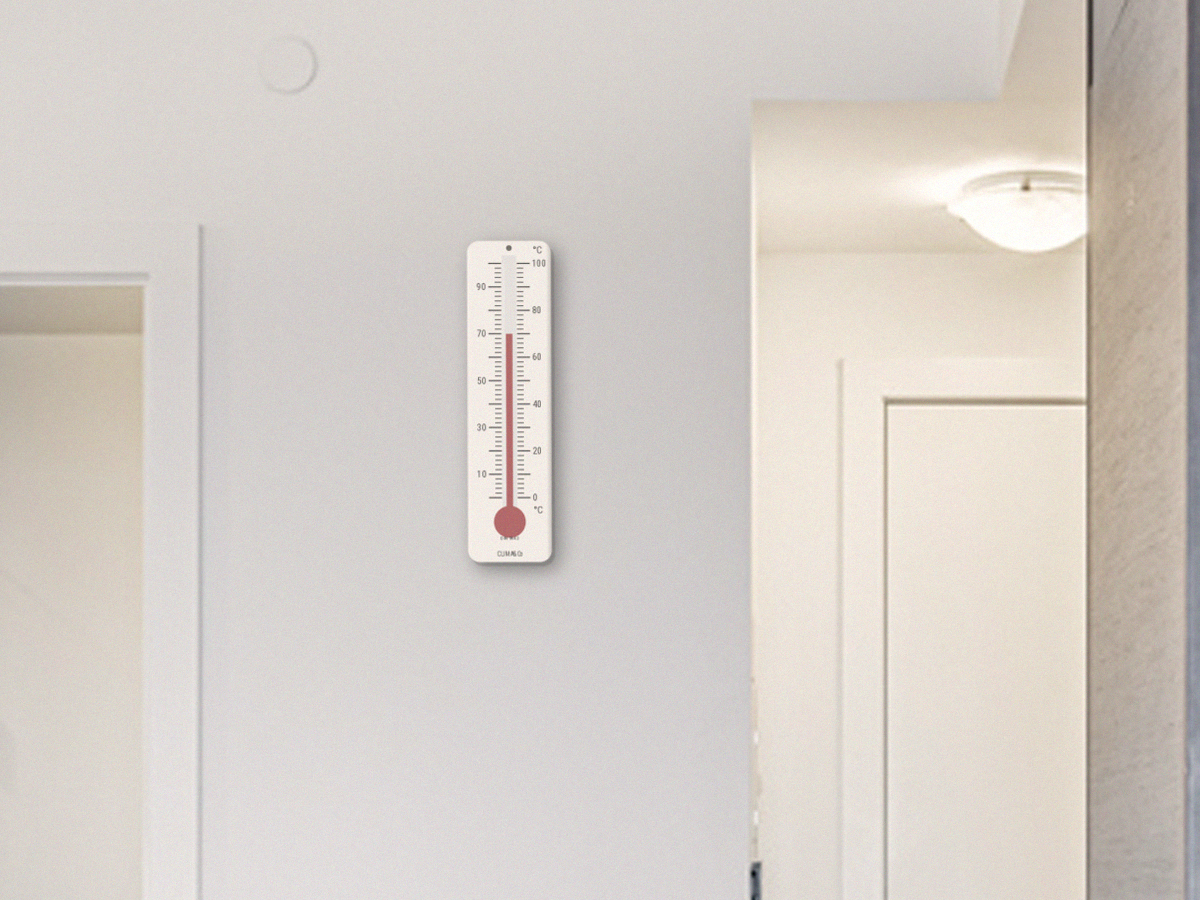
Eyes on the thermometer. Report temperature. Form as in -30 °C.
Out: 70 °C
